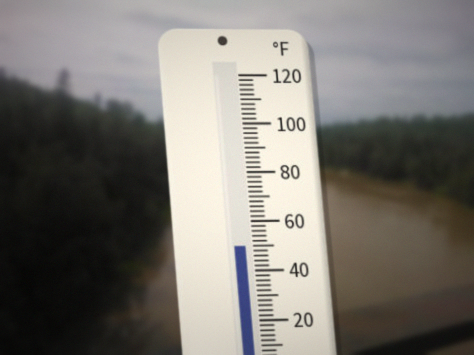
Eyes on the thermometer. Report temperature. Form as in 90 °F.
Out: 50 °F
